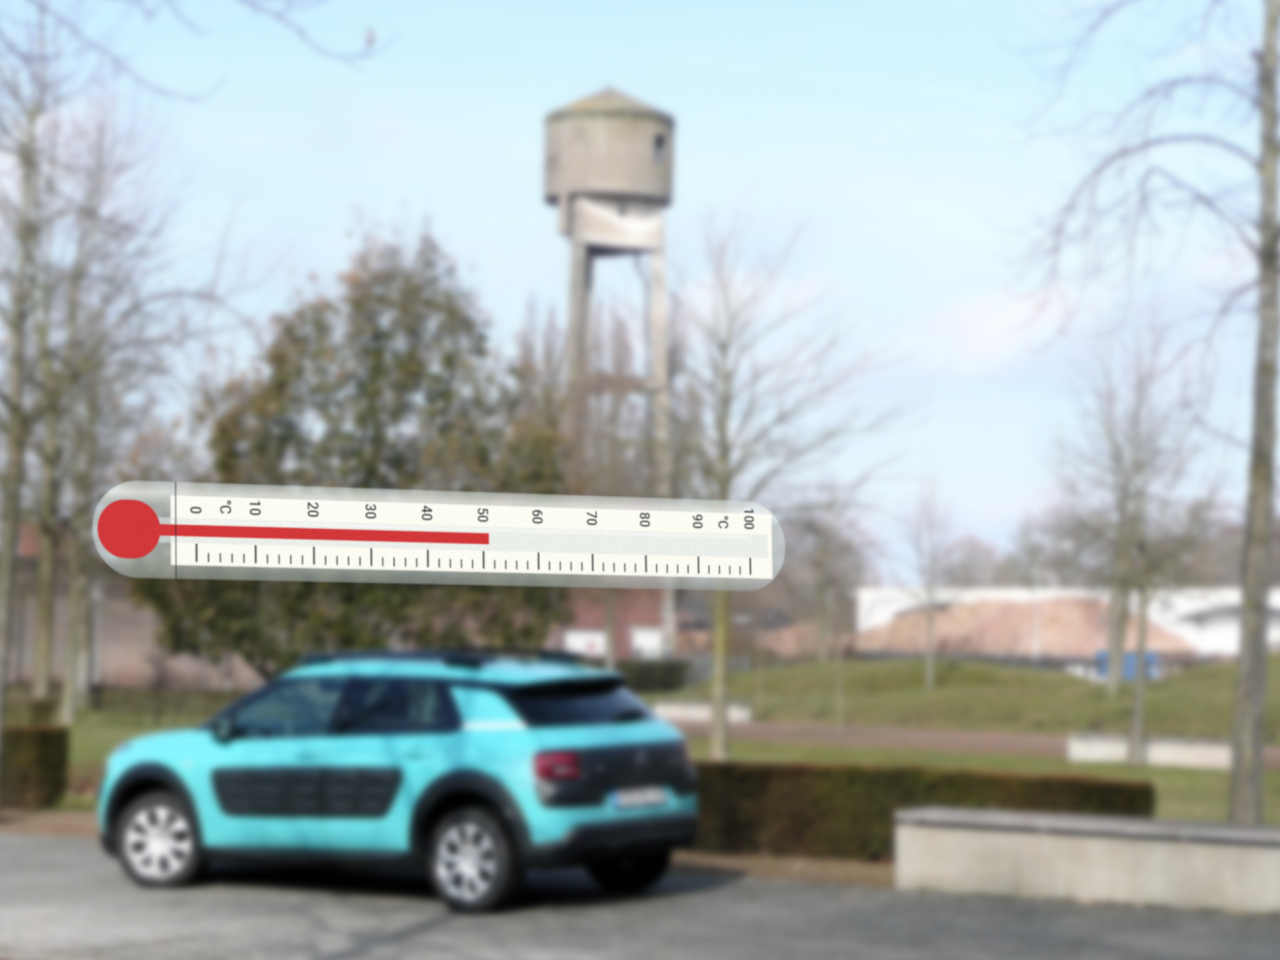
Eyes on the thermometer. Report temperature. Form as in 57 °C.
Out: 51 °C
